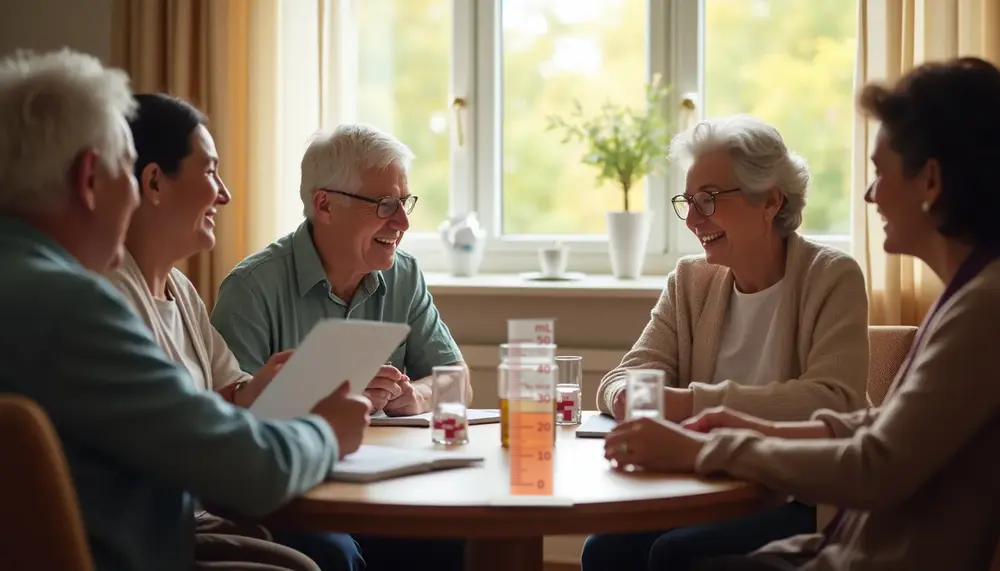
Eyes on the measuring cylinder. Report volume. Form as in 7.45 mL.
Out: 25 mL
